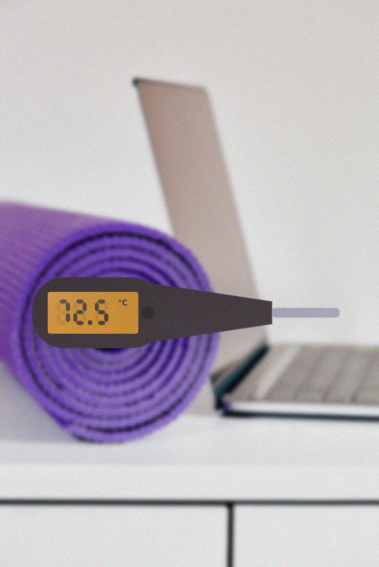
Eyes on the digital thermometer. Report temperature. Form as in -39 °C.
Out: 72.5 °C
